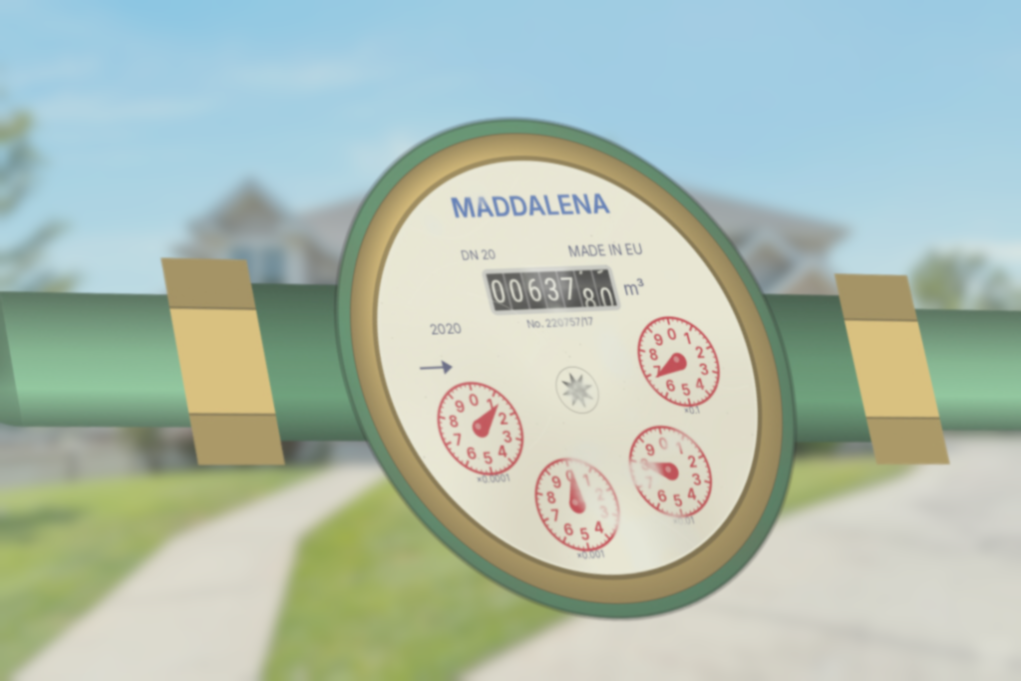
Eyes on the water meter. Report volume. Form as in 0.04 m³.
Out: 63779.6801 m³
